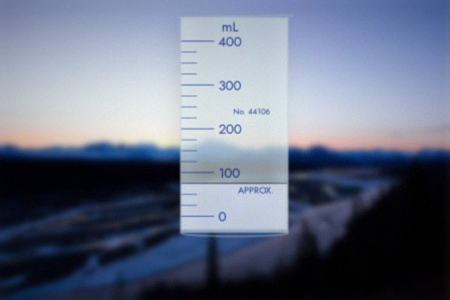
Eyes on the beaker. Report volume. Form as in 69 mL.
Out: 75 mL
